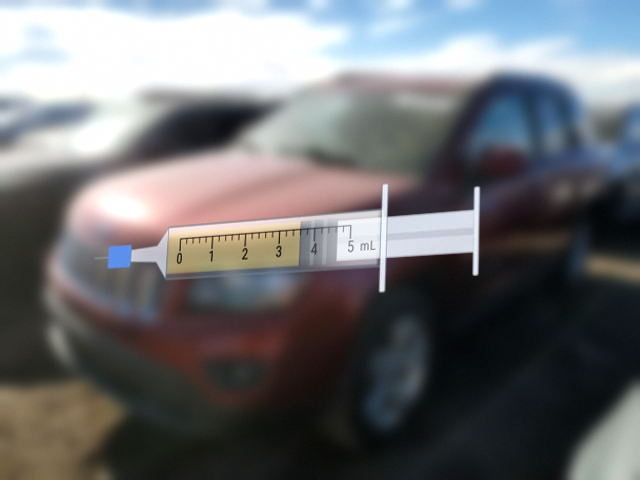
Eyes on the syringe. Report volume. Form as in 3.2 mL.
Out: 3.6 mL
